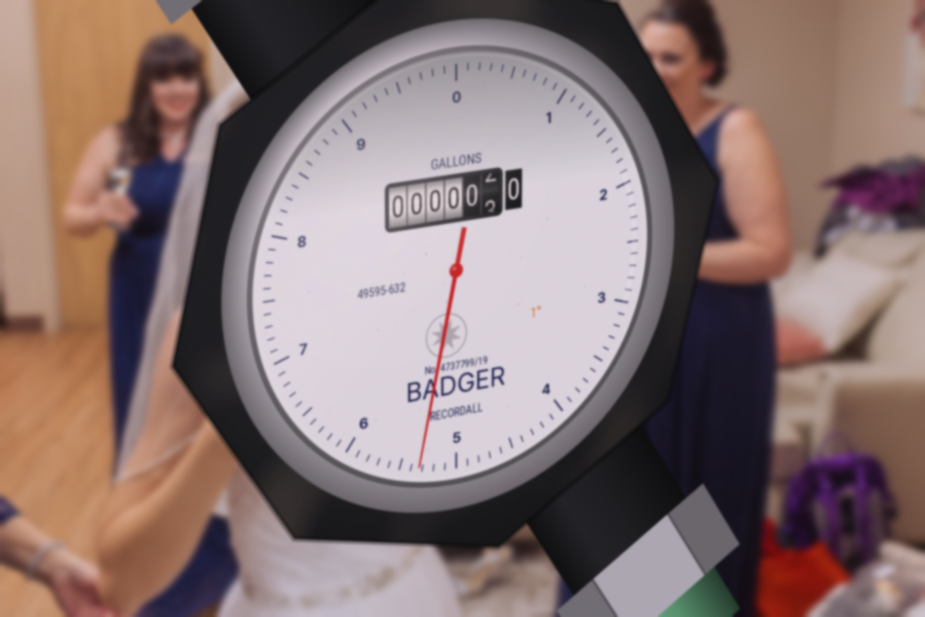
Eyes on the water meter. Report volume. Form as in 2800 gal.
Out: 25.3 gal
